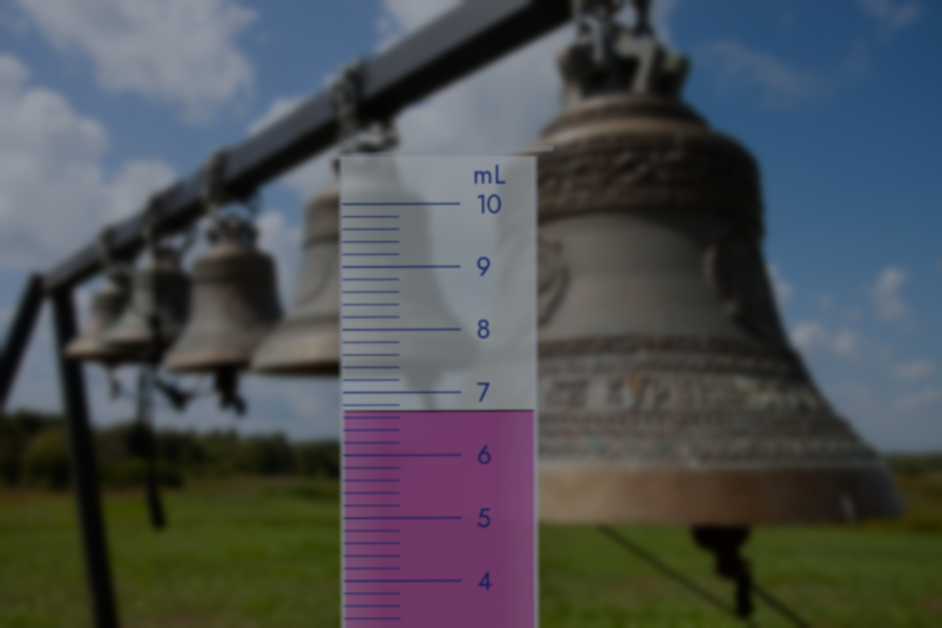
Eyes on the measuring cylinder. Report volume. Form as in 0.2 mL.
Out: 6.7 mL
